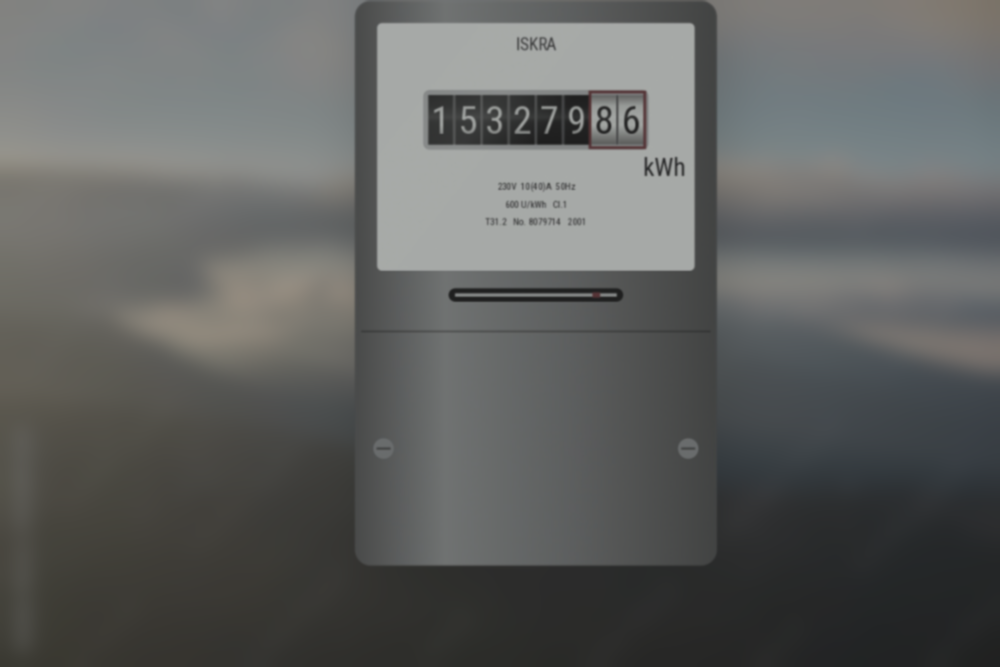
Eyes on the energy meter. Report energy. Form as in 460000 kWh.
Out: 153279.86 kWh
